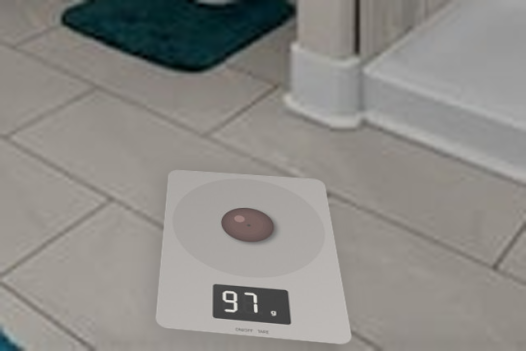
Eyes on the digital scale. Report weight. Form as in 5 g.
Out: 97 g
